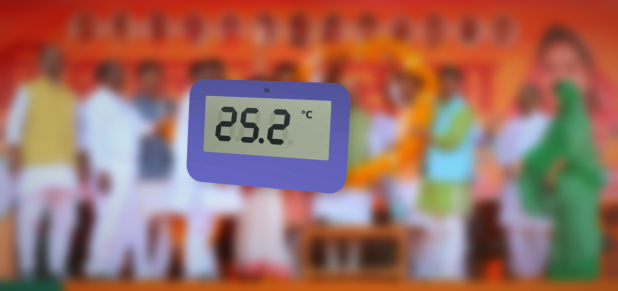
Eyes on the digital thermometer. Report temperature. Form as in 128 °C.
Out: 25.2 °C
